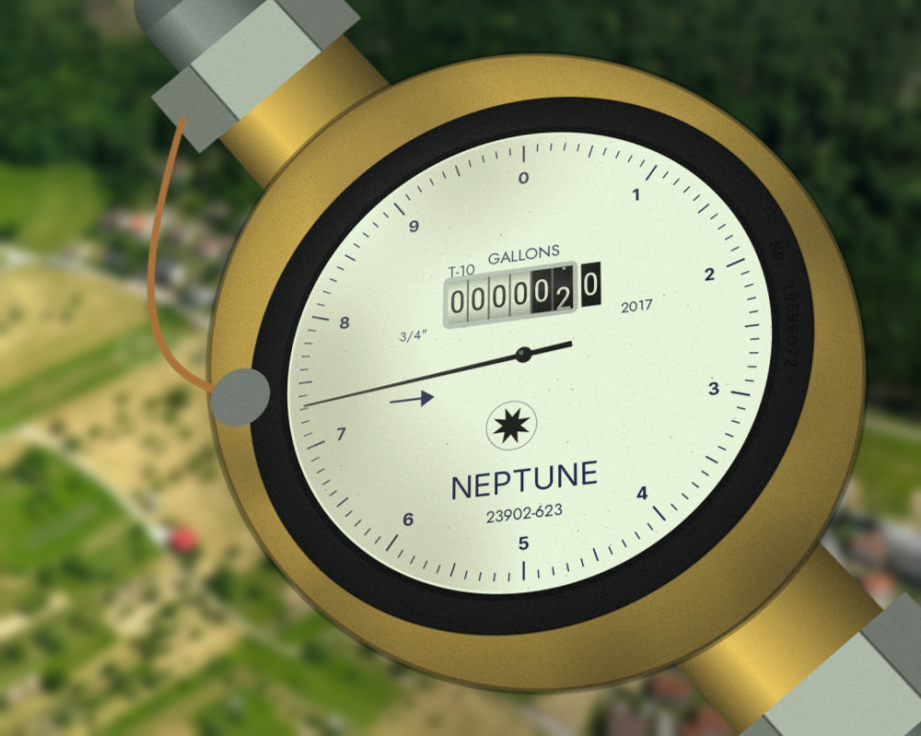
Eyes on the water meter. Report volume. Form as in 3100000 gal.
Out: 17.3 gal
